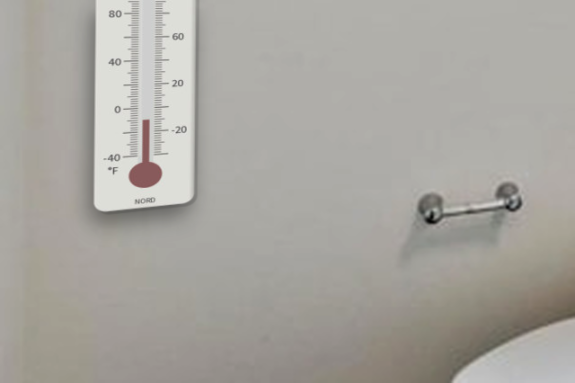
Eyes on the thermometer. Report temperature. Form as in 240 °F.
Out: -10 °F
